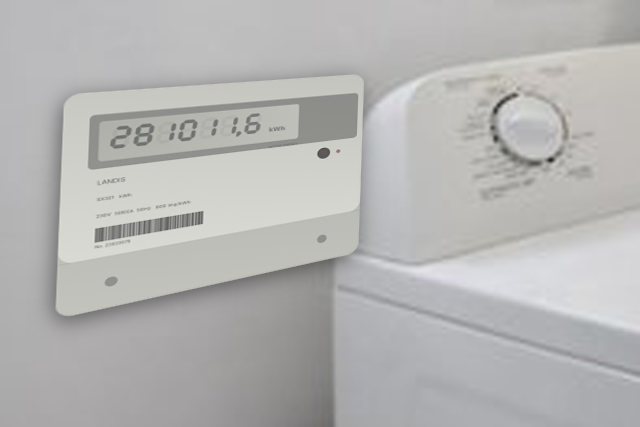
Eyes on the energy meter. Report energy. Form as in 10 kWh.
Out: 281011.6 kWh
